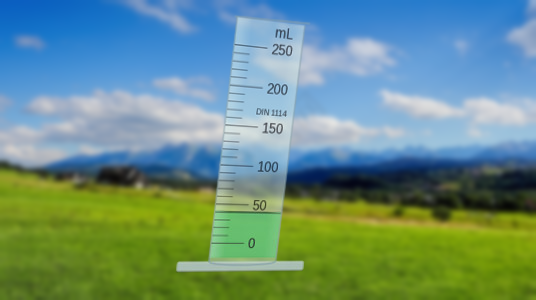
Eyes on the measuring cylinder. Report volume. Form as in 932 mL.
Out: 40 mL
